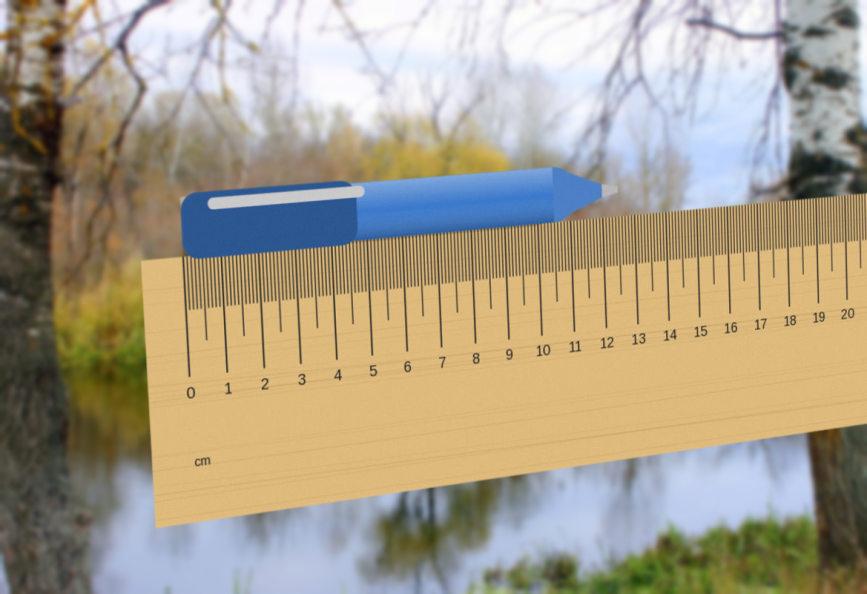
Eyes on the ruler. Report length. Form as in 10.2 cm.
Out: 12.5 cm
